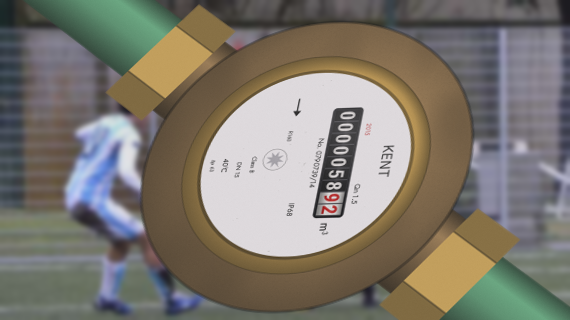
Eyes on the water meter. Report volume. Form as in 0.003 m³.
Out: 58.92 m³
